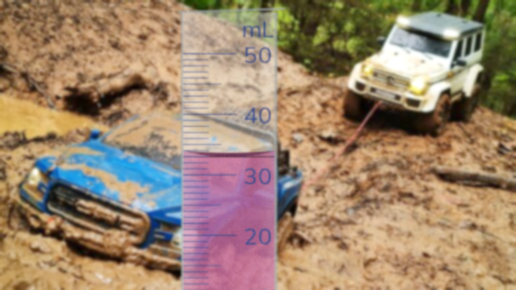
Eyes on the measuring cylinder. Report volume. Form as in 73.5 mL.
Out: 33 mL
